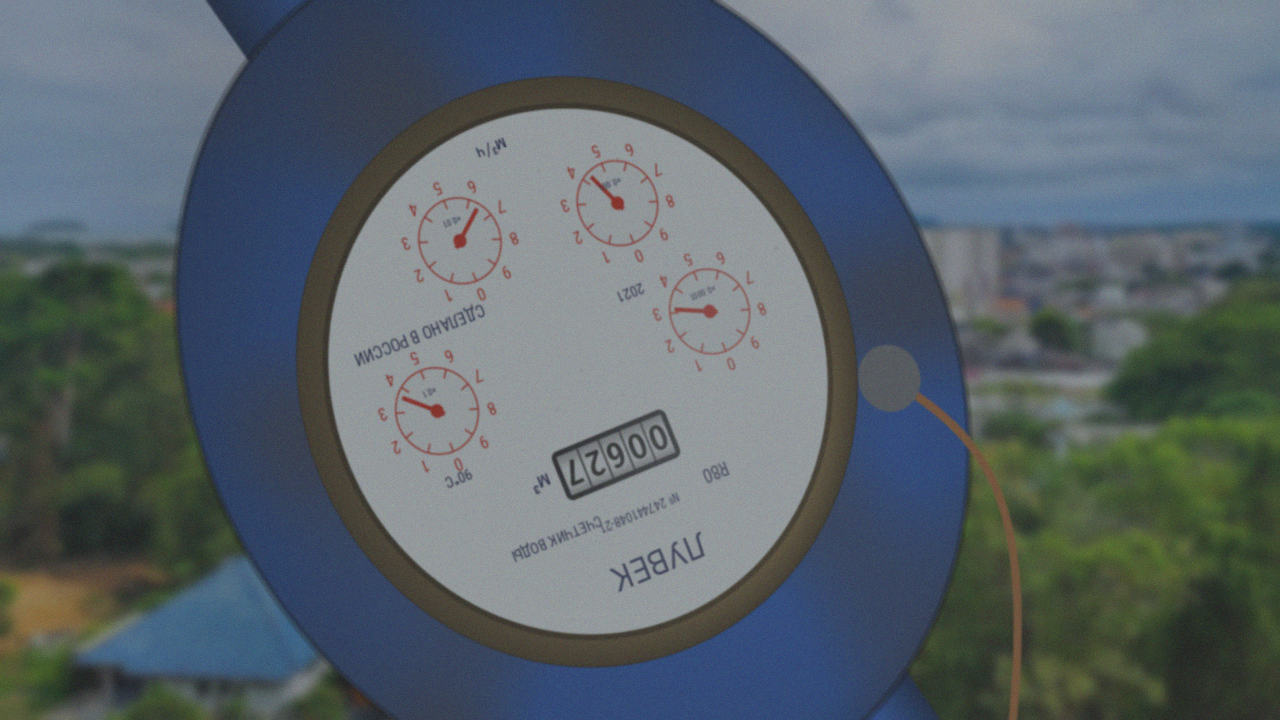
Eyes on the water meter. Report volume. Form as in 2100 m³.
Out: 627.3643 m³
